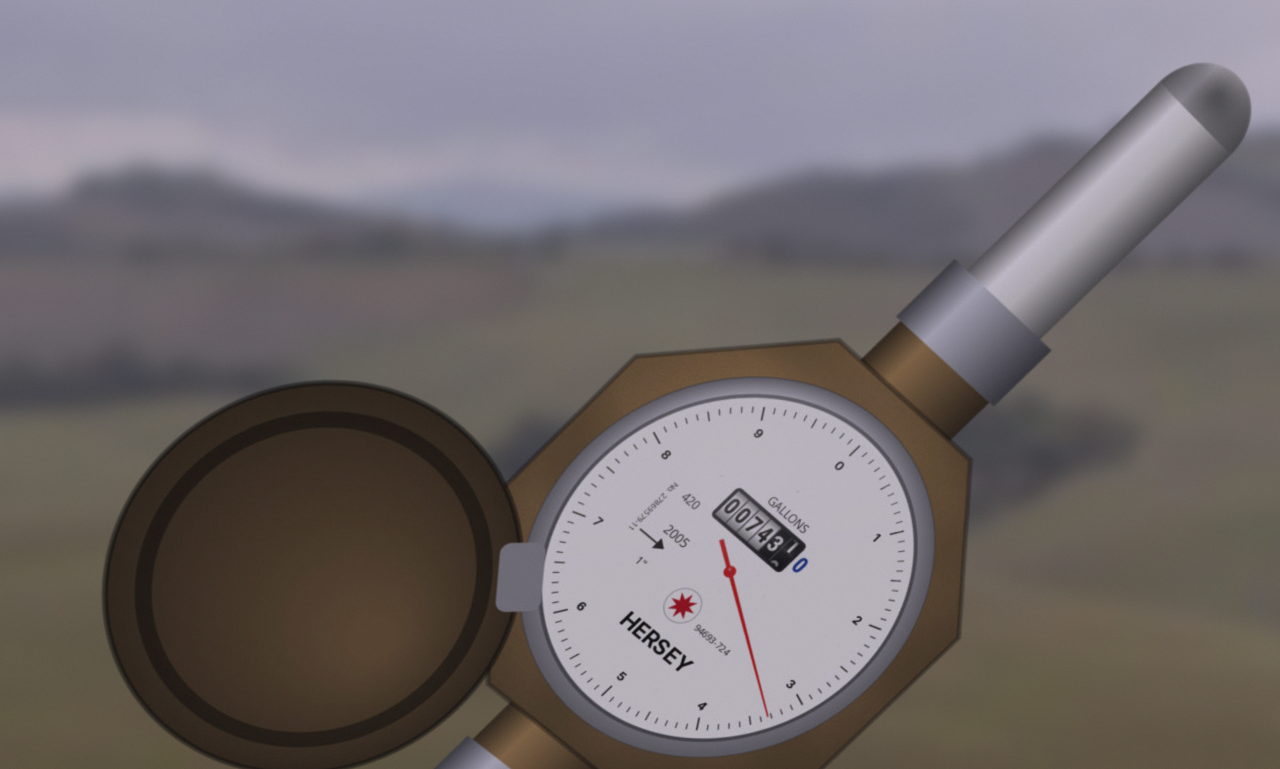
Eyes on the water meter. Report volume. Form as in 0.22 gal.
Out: 74313.3 gal
